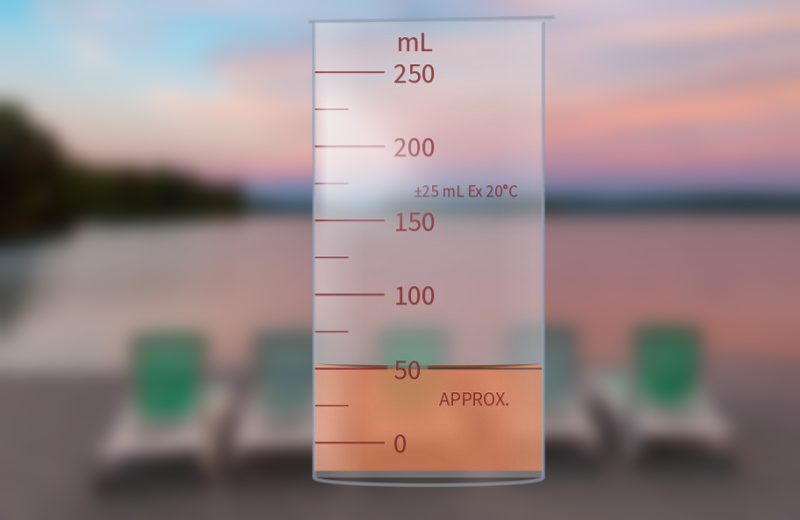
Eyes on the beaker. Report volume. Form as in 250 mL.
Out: 50 mL
